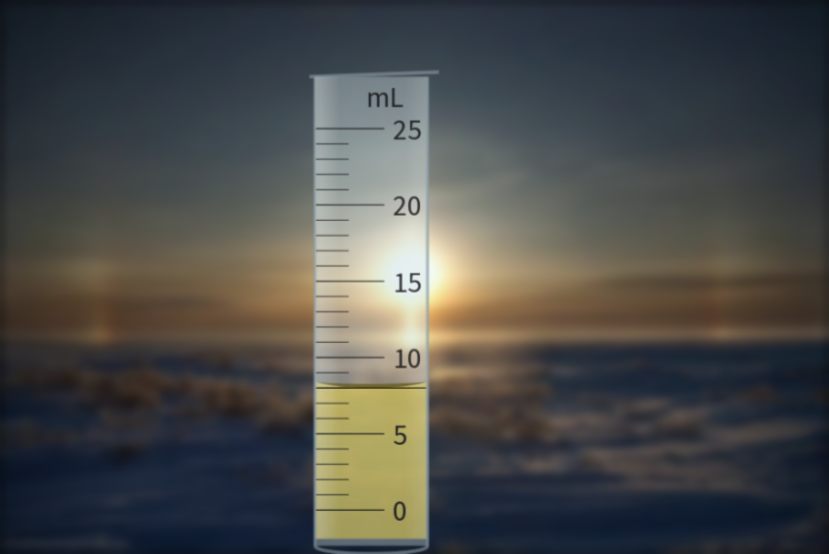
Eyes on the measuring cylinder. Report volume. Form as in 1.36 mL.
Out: 8 mL
